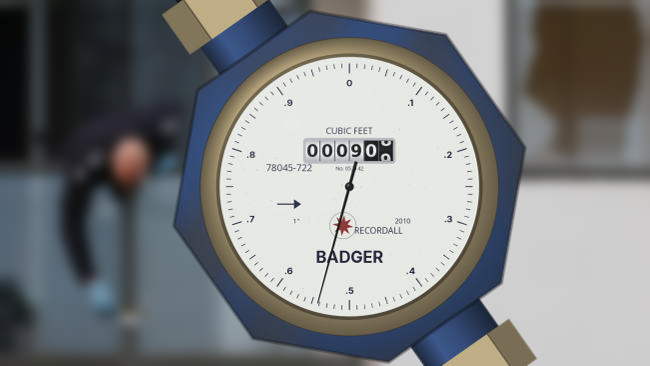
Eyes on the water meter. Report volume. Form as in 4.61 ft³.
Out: 908.54 ft³
